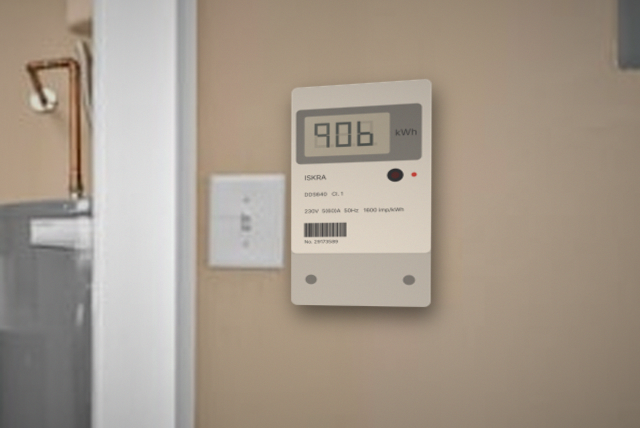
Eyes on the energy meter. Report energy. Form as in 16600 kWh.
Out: 906 kWh
